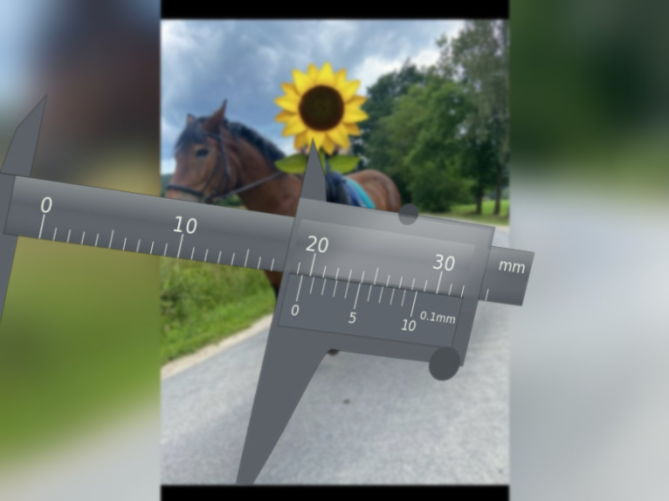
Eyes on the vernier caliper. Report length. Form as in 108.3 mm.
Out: 19.4 mm
